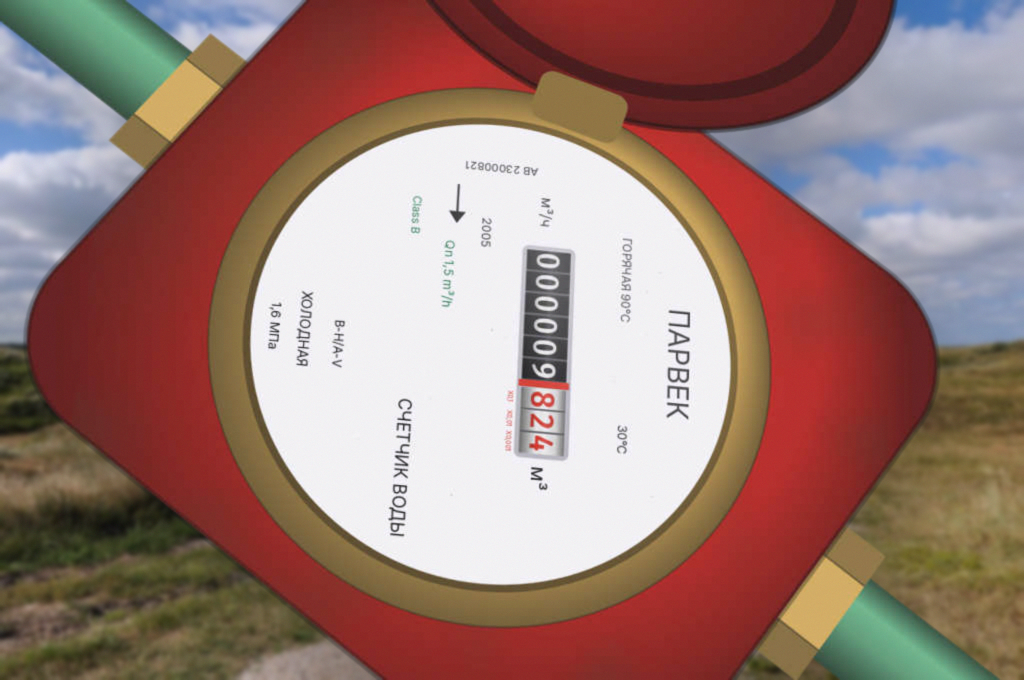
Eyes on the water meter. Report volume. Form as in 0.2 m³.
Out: 9.824 m³
